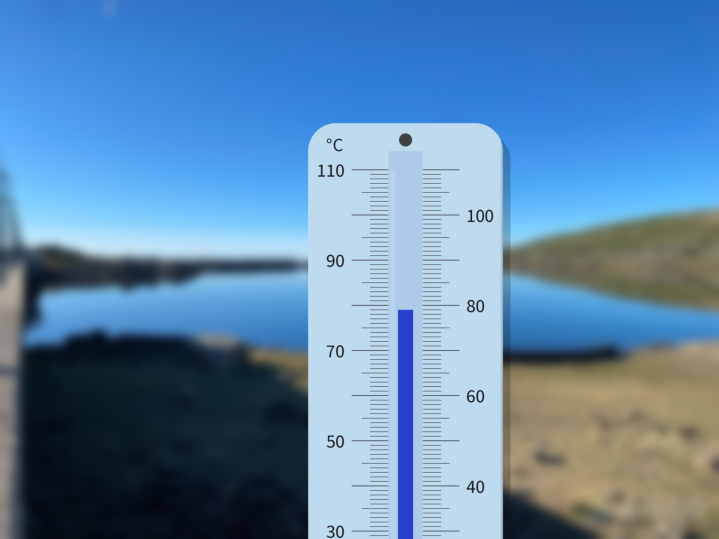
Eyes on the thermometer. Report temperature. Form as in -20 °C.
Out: 79 °C
